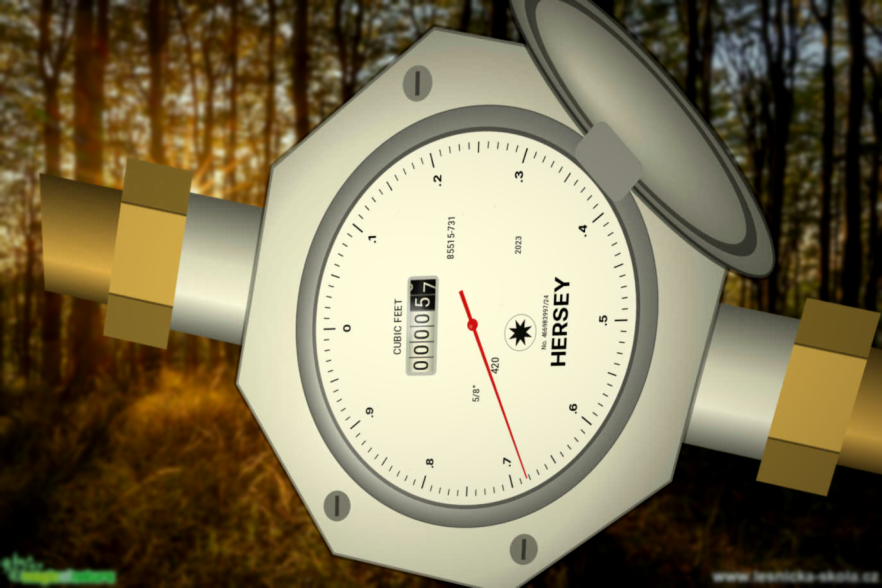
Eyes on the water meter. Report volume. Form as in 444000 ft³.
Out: 56.68 ft³
